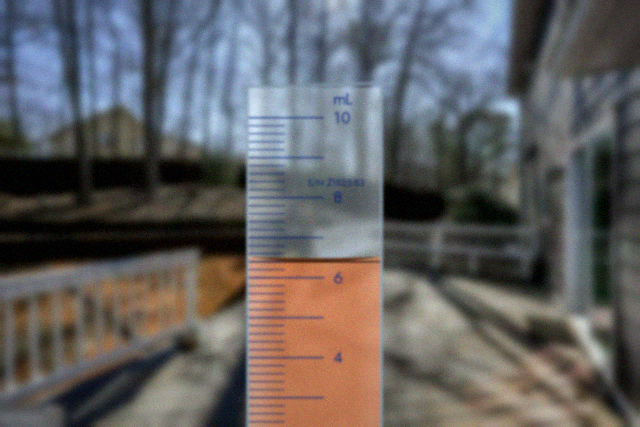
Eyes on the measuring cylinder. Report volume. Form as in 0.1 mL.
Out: 6.4 mL
